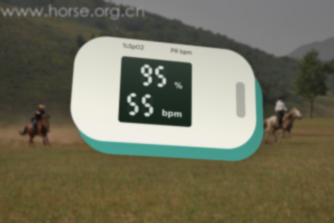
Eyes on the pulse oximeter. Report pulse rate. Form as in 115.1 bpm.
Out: 55 bpm
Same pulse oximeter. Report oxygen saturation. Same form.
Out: 95 %
